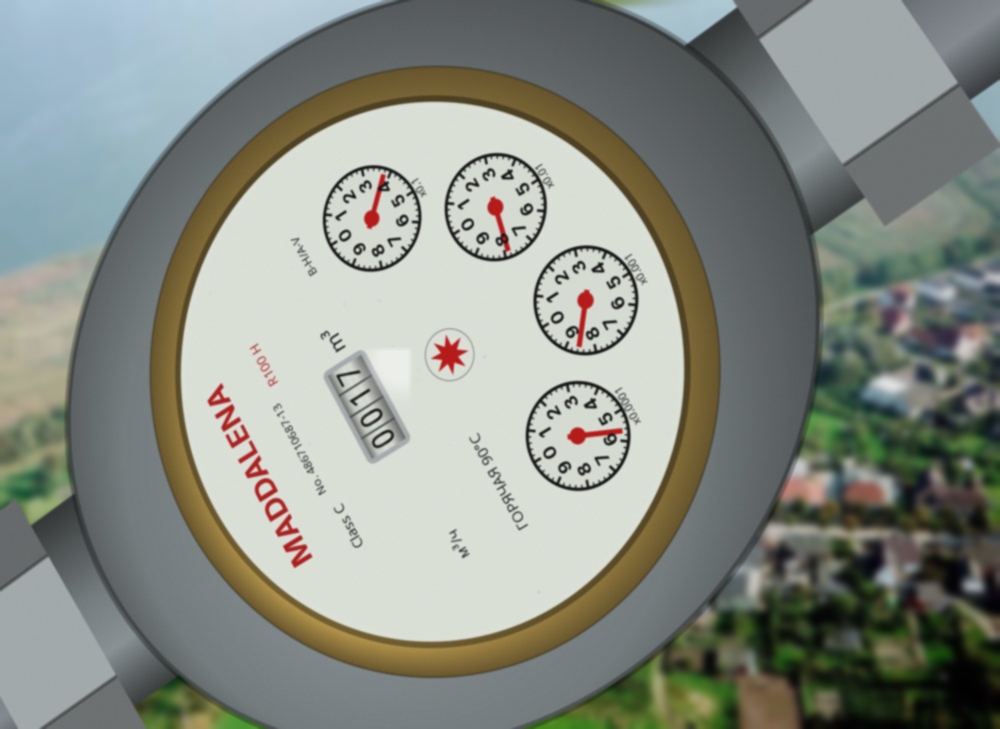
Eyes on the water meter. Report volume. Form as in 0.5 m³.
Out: 17.3785 m³
